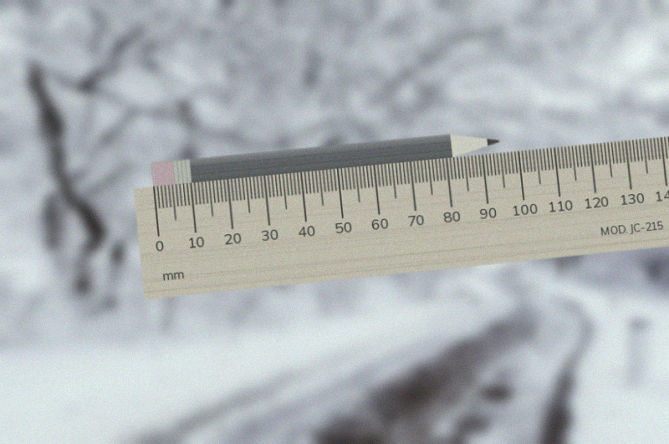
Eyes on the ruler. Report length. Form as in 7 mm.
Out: 95 mm
